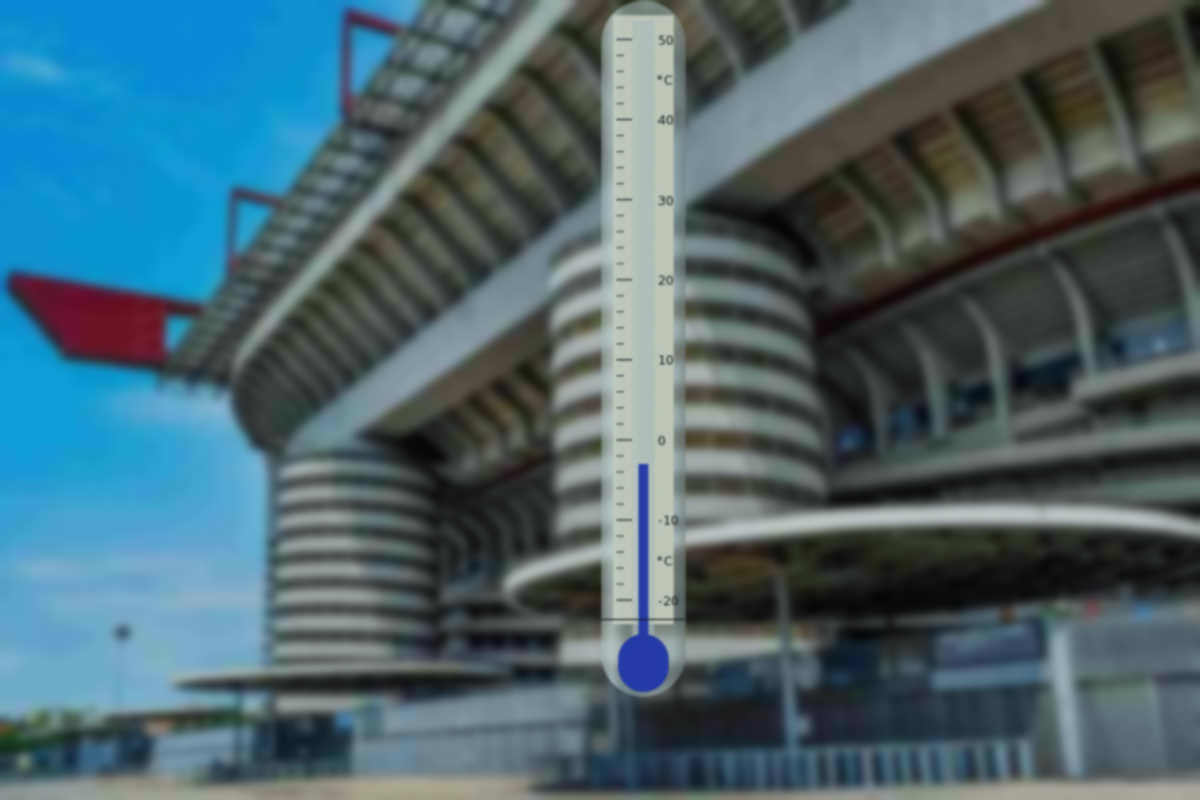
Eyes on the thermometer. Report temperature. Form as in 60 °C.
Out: -3 °C
